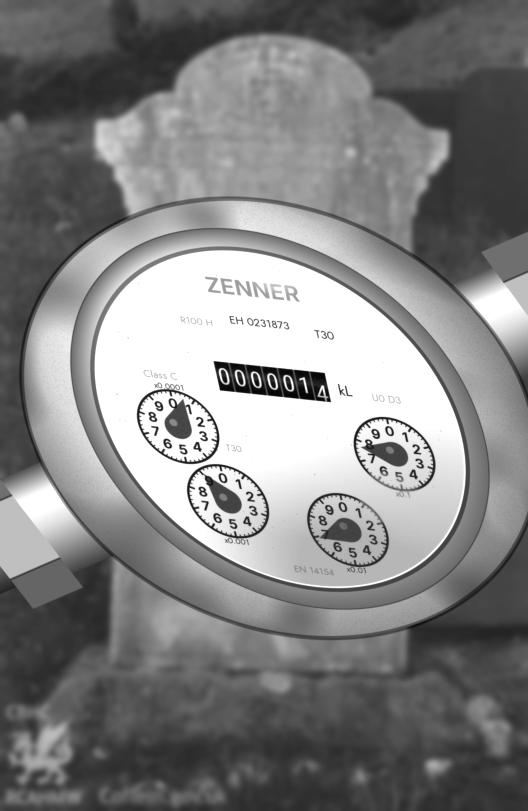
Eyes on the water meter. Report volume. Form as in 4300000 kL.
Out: 13.7690 kL
